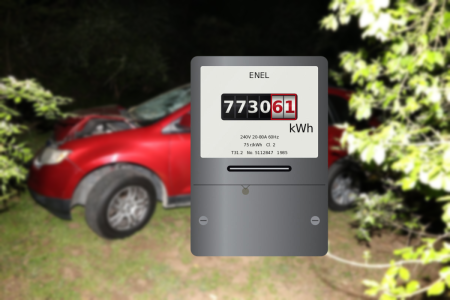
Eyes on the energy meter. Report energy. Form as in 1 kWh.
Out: 7730.61 kWh
